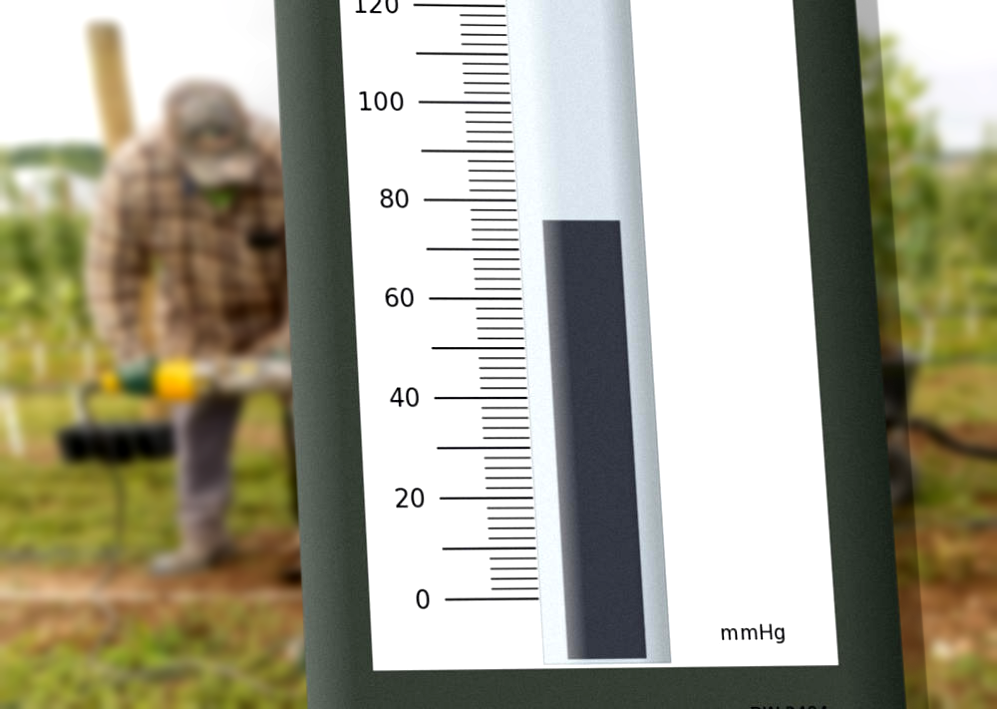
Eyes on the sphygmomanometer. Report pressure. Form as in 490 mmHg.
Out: 76 mmHg
